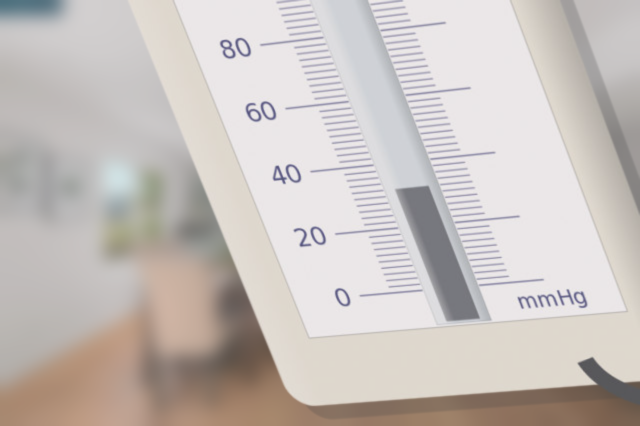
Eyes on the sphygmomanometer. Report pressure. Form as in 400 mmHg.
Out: 32 mmHg
